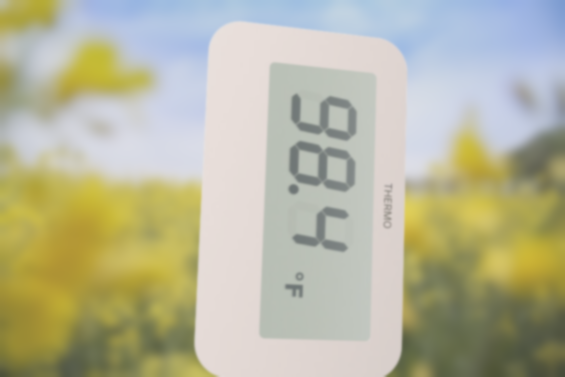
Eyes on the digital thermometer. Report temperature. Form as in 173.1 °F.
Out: 98.4 °F
